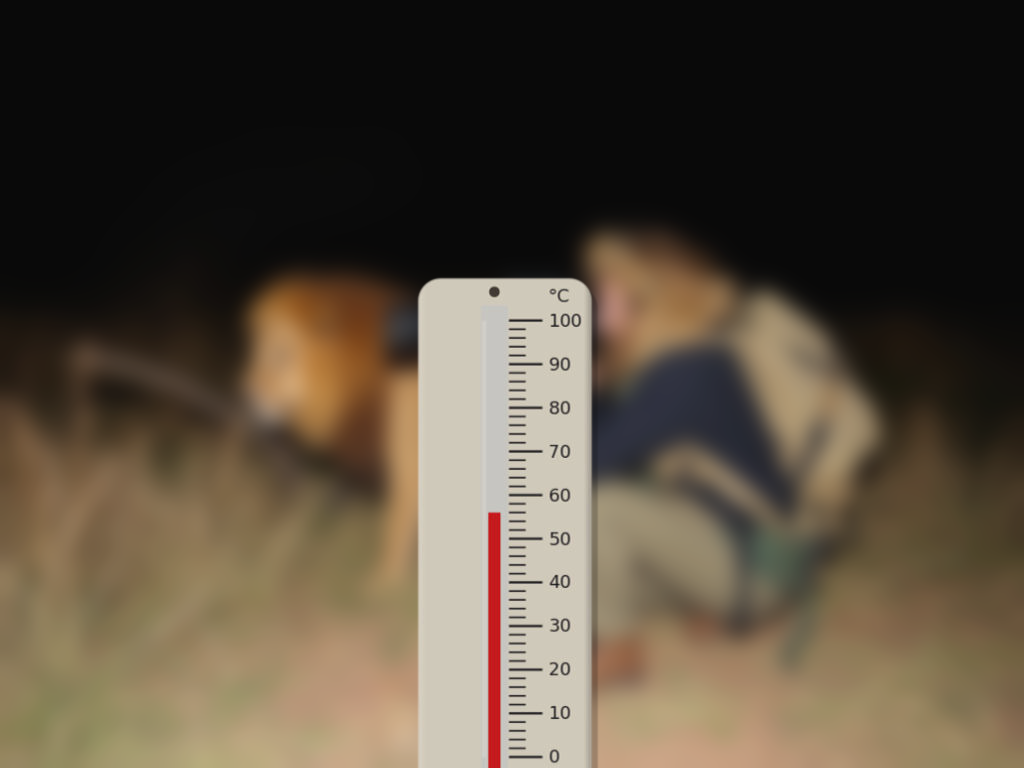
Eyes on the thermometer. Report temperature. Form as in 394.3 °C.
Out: 56 °C
